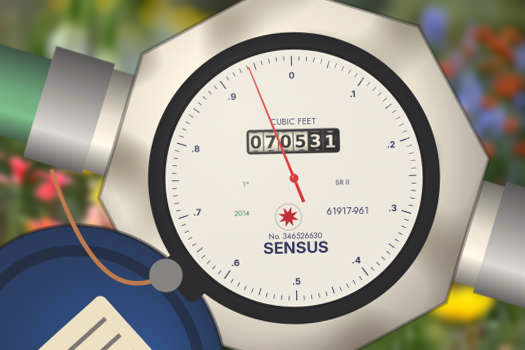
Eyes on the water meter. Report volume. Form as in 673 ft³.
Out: 70530.94 ft³
